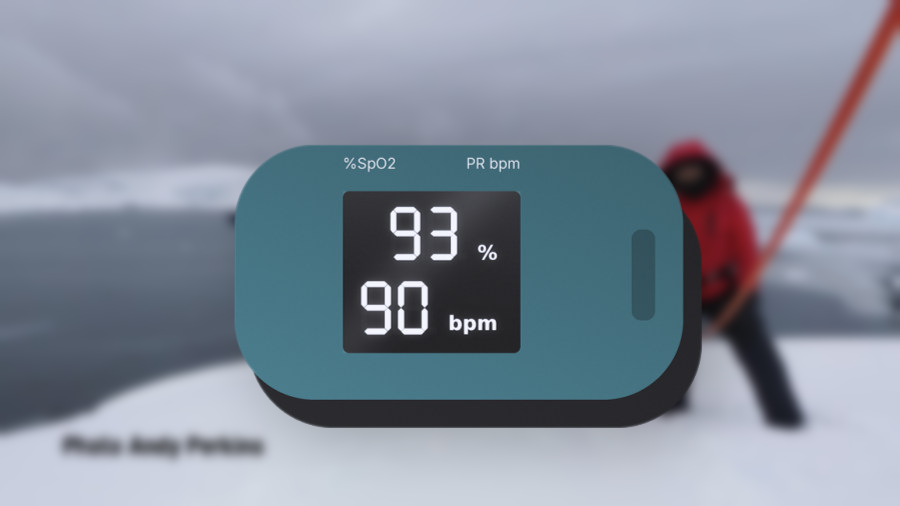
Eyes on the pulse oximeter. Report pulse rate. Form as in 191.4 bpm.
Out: 90 bpm
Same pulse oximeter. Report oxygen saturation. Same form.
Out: 93 %
